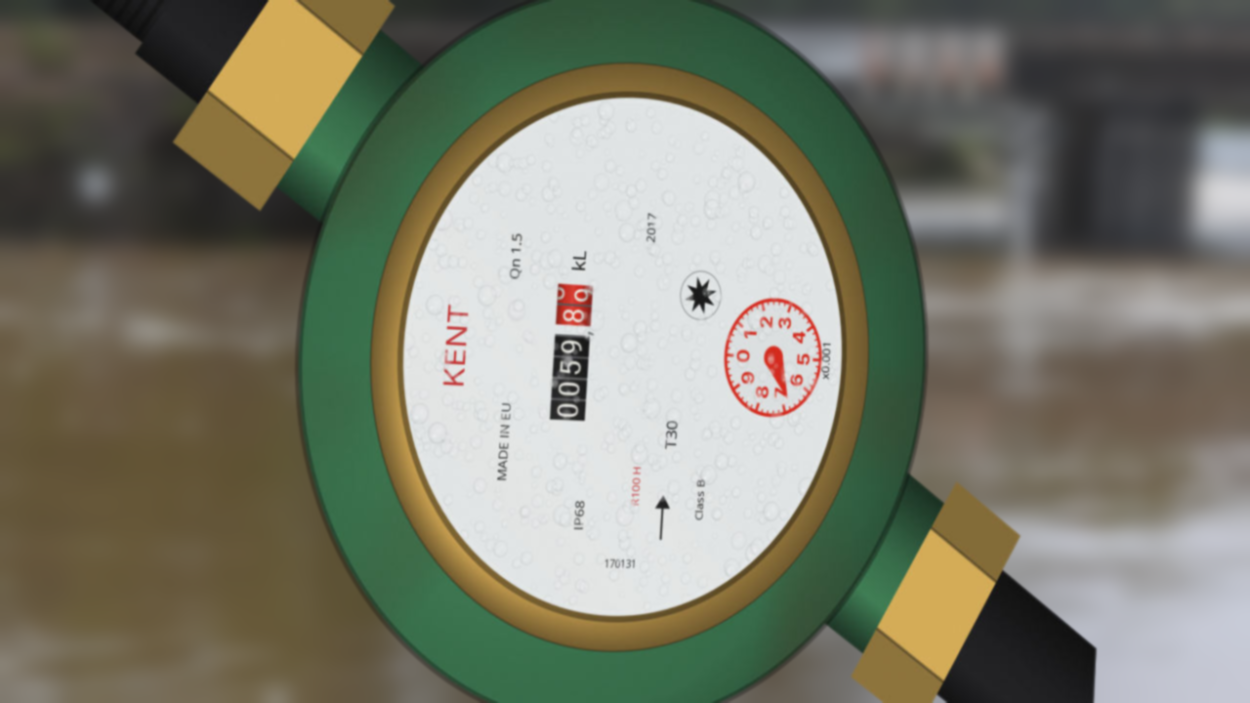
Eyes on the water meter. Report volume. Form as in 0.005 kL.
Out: 59.886 kL
